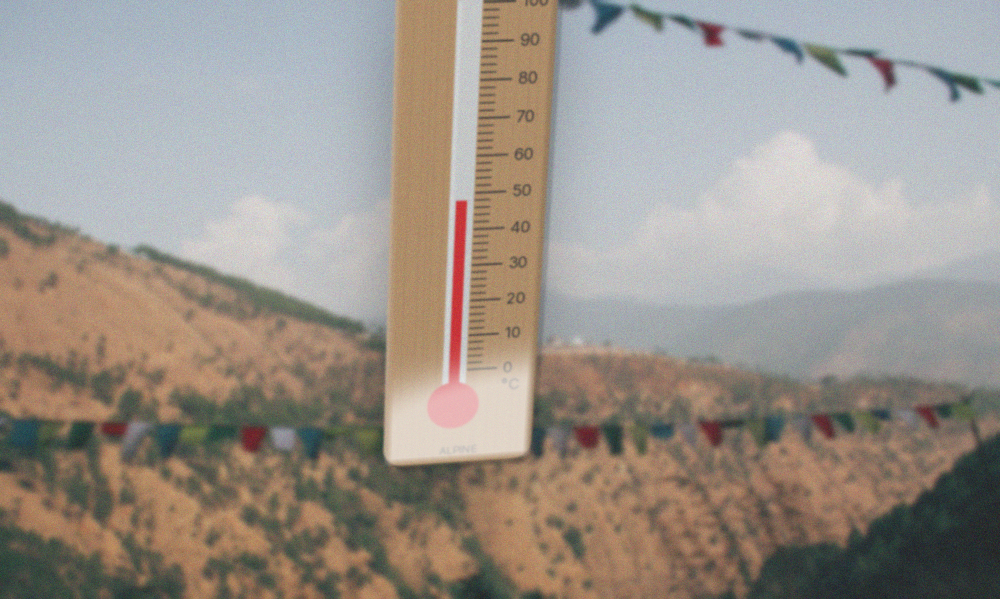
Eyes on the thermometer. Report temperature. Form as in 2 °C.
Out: 48 °C
